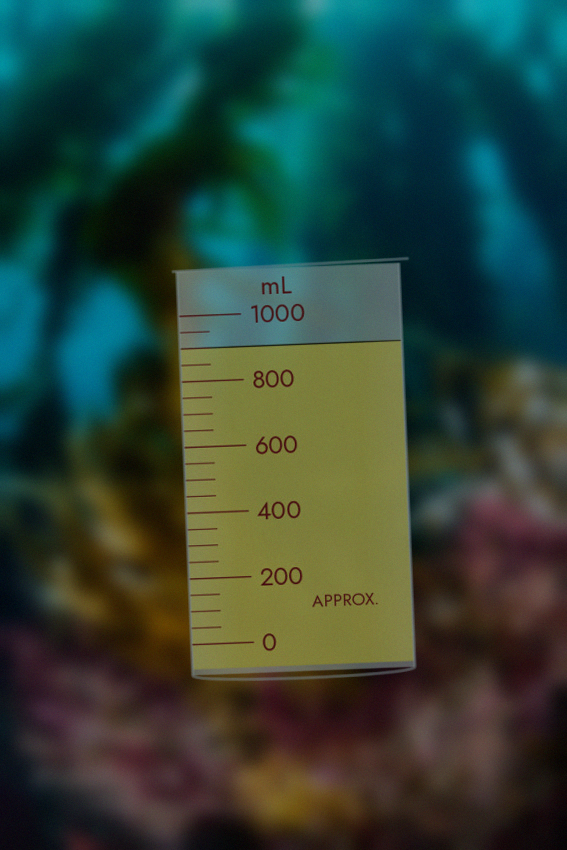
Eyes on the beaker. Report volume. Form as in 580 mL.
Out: 900 mL
